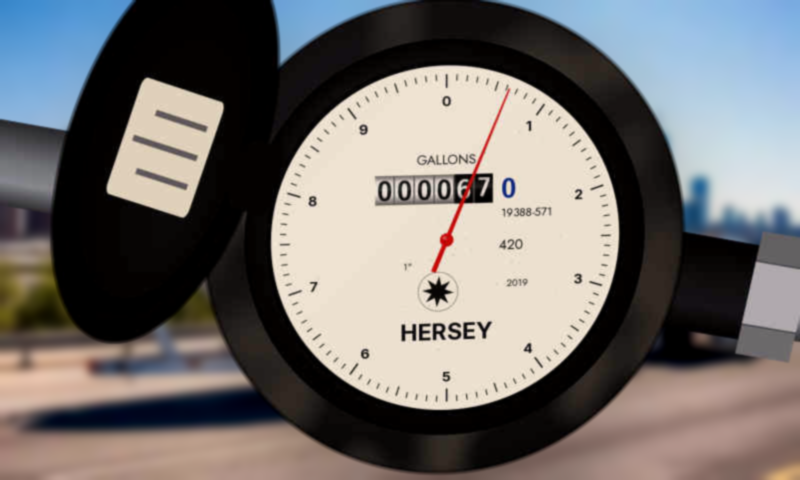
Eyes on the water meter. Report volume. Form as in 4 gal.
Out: 670.6 gal
